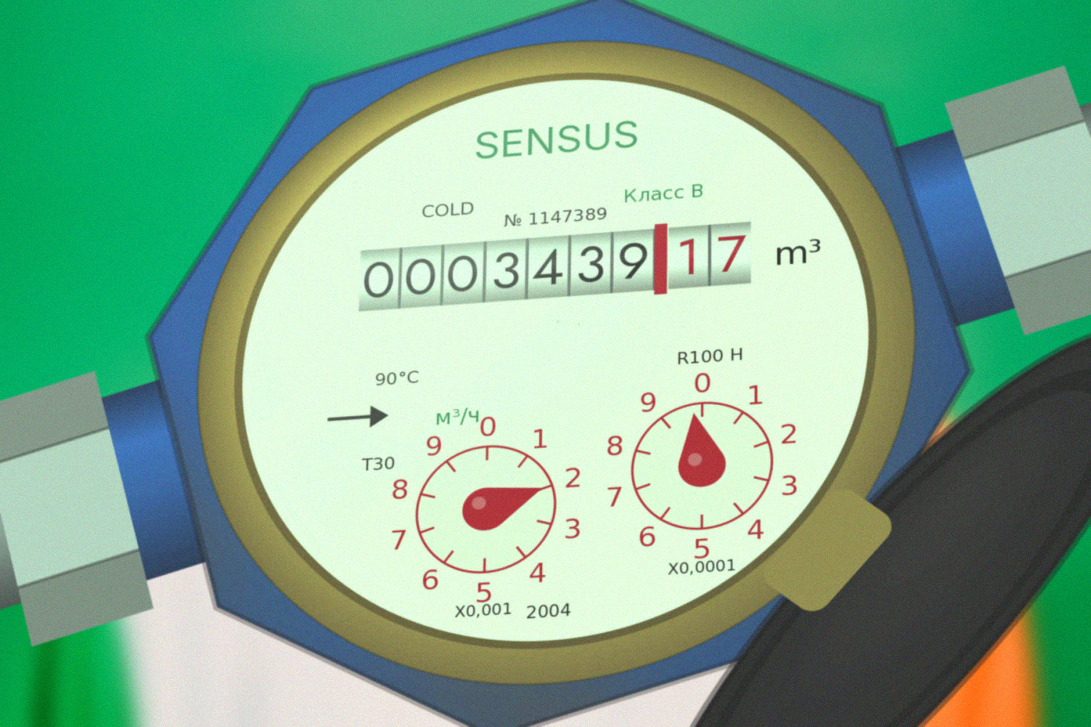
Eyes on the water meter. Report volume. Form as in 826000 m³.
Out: 3439.1719 m³
